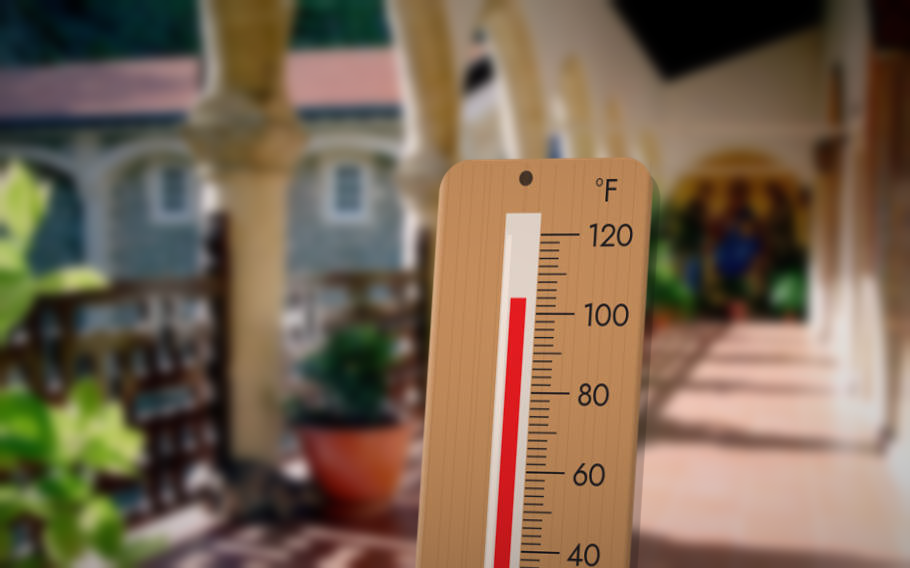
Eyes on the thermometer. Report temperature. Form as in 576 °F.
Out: 104 °F
